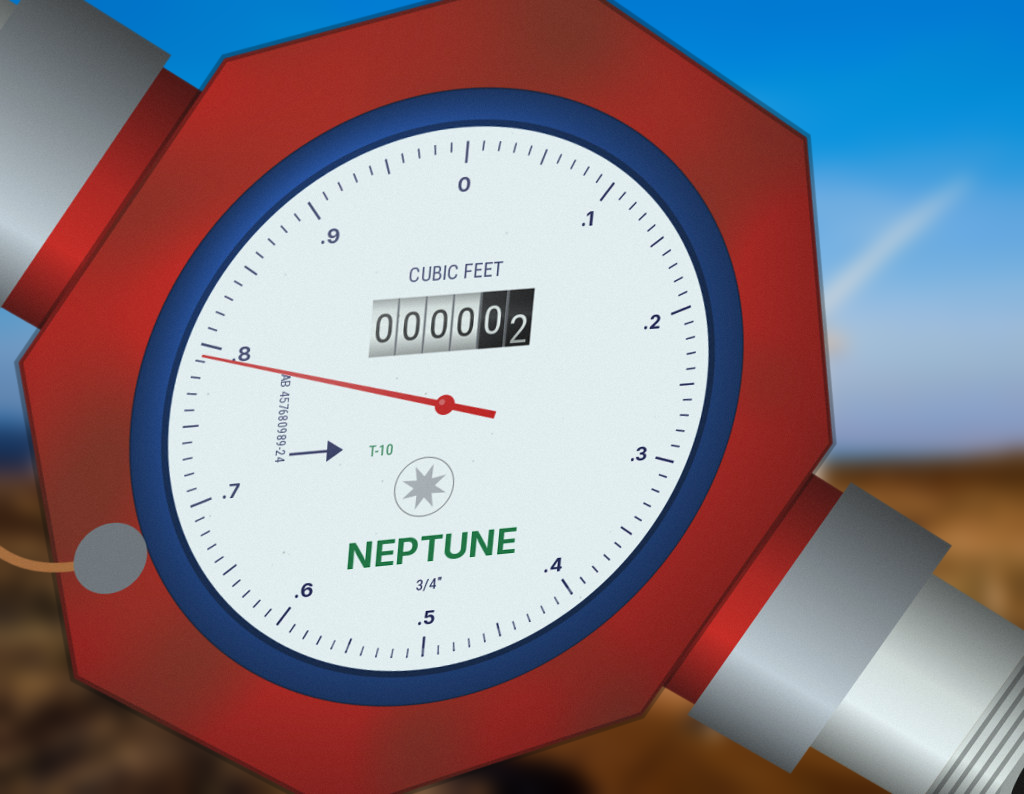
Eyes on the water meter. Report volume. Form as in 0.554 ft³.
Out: 1.79 ft³
